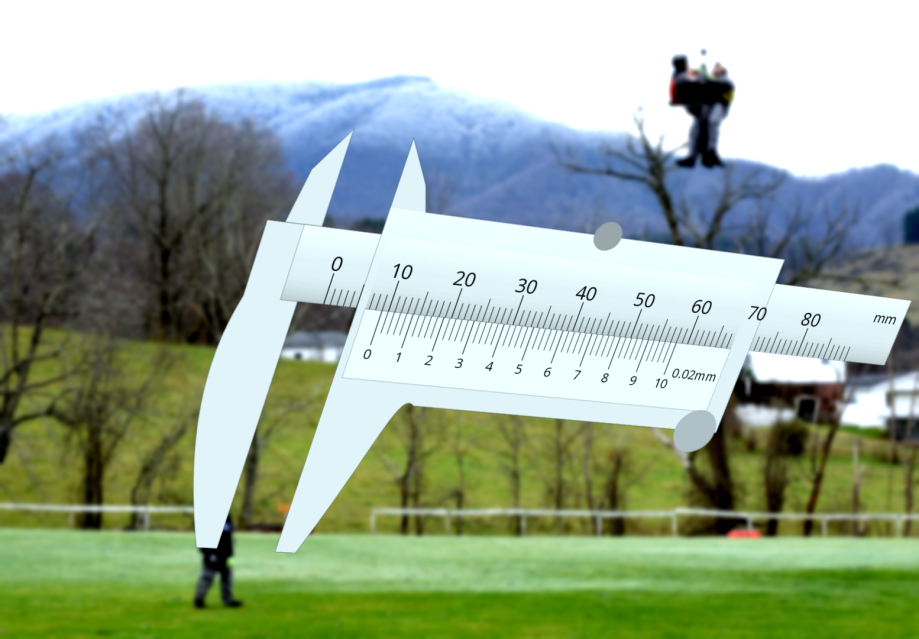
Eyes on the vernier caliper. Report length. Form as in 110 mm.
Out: 9.0 mm
